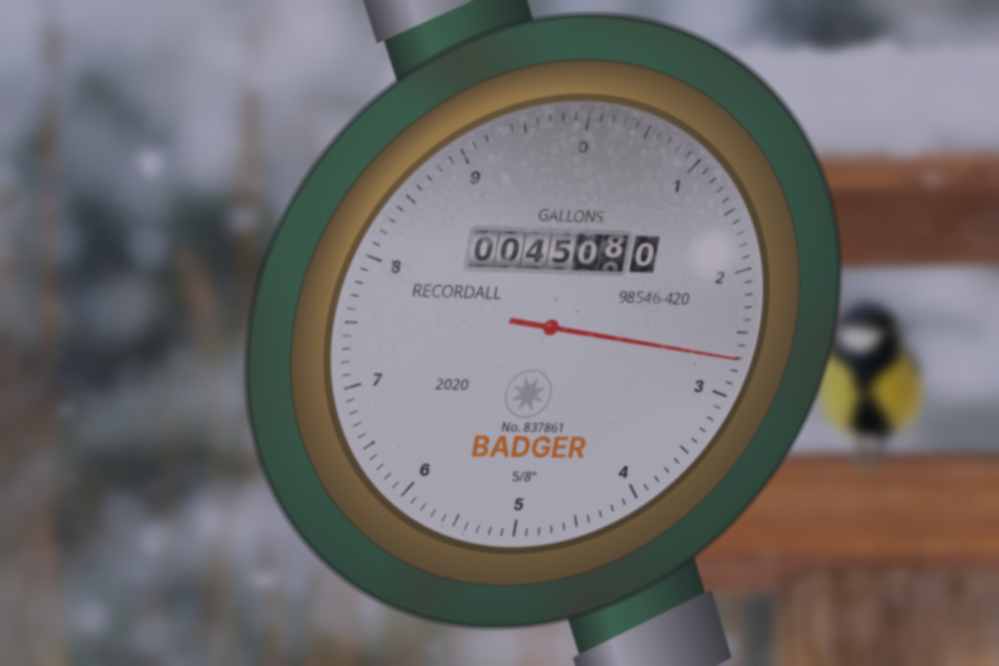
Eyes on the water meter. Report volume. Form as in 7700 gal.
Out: 45082.7 gal
